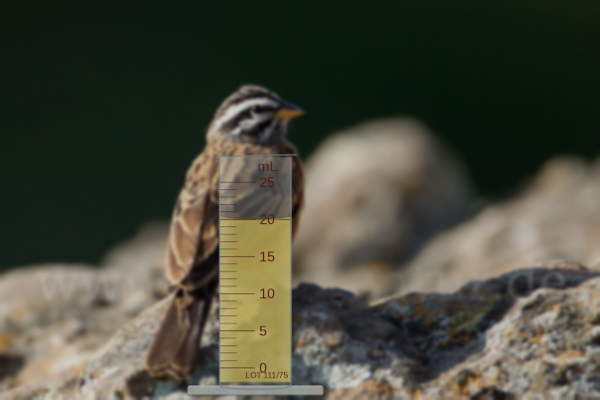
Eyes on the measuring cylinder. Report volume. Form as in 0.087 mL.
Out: 20 mL
